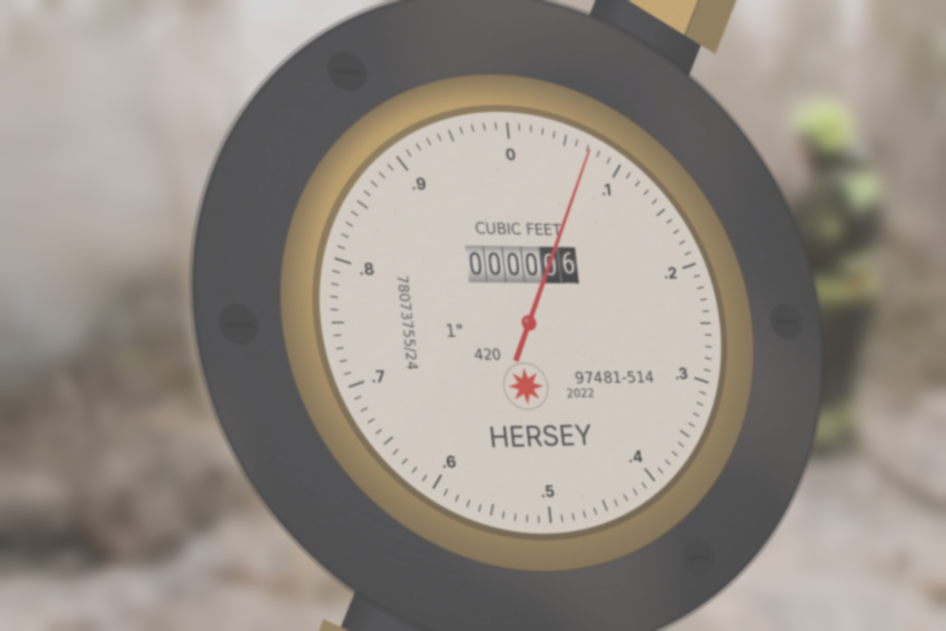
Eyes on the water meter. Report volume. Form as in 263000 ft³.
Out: 6.07 ft³
